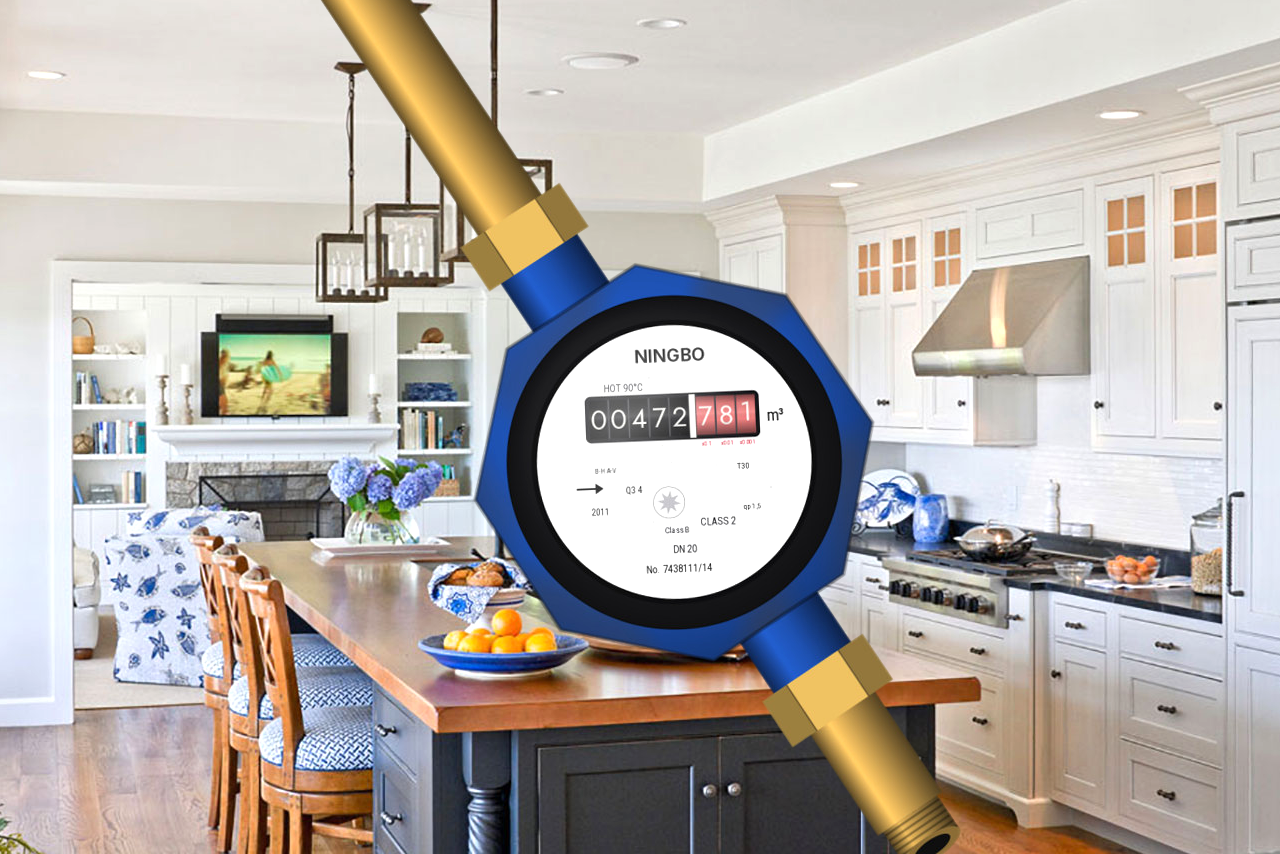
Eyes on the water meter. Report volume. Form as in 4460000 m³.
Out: 472.781 m³
